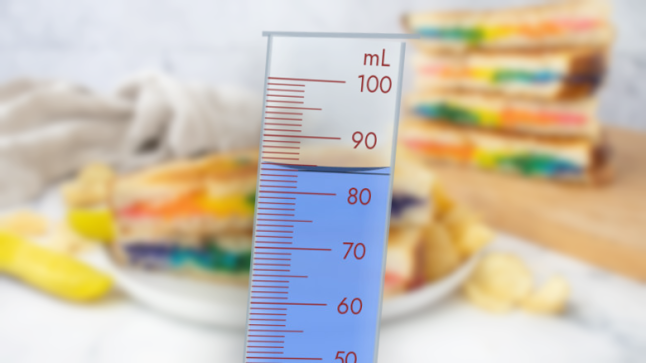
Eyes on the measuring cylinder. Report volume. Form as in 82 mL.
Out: 84 mL
